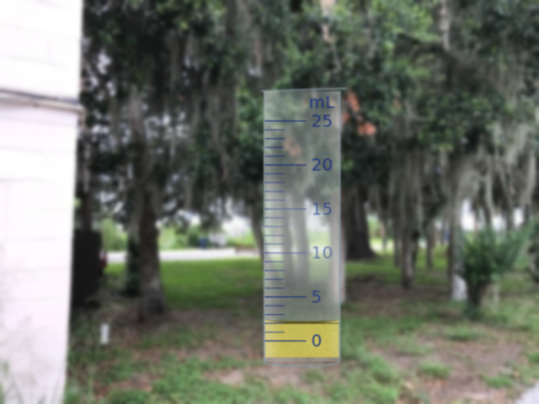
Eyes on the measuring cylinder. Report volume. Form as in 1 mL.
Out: 2 mL
